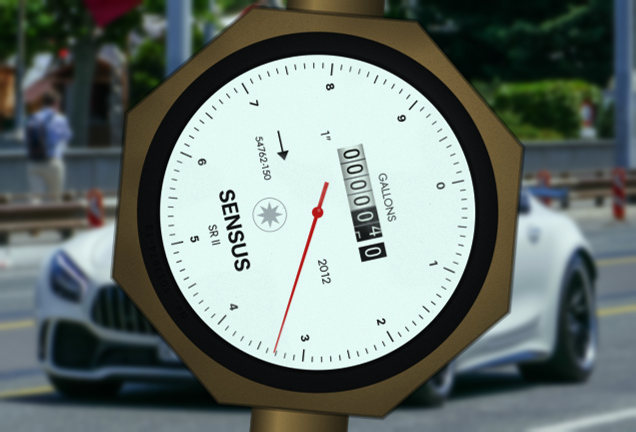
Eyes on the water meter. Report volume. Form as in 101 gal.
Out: 43.3 gal
